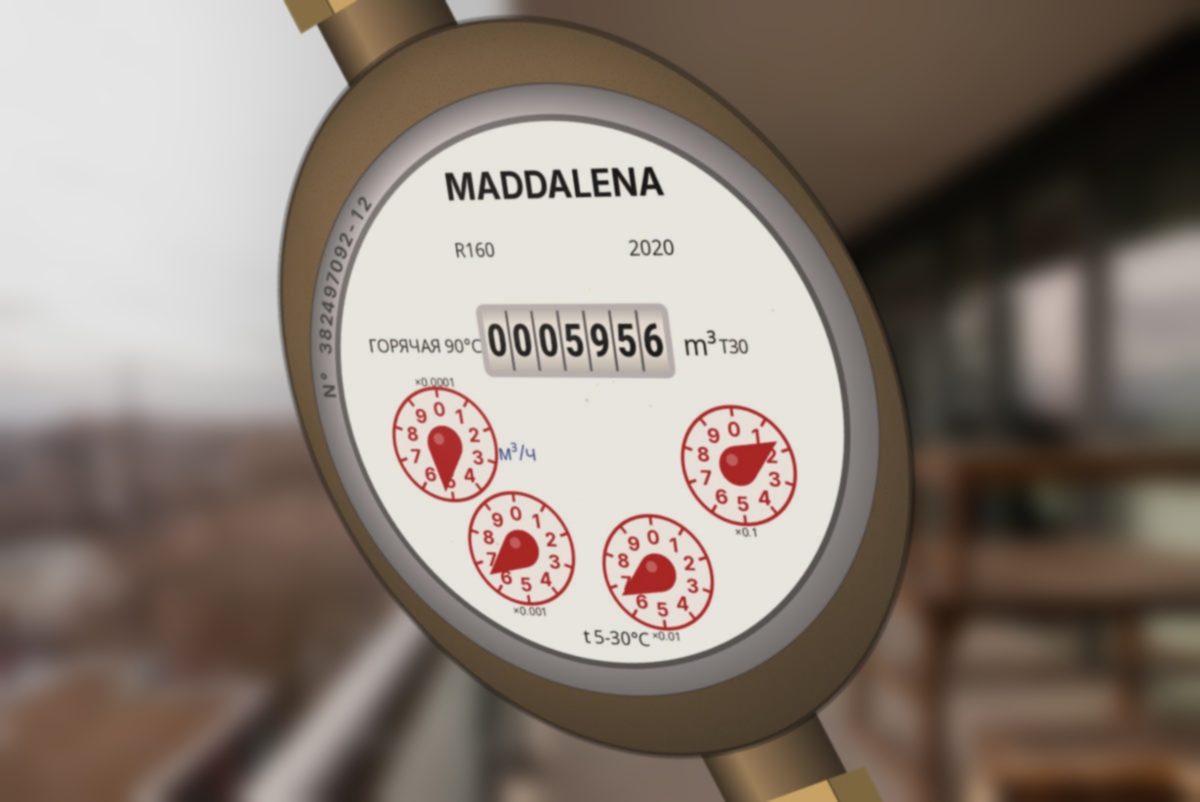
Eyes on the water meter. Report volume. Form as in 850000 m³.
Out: 5956.1665 m³
